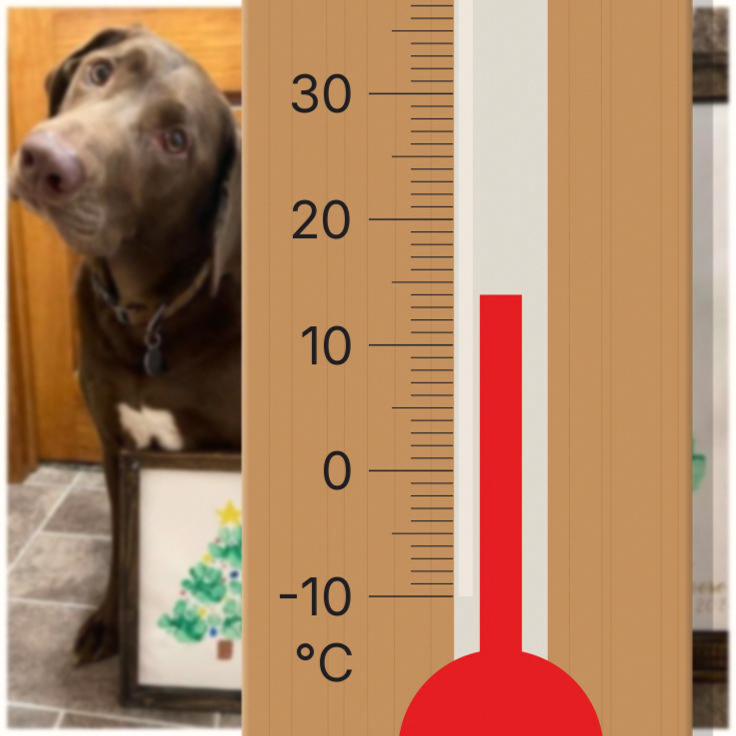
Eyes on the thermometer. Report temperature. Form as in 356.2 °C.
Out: 14 °C
